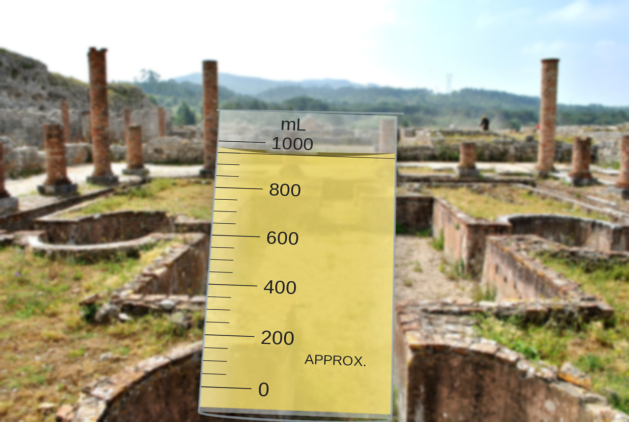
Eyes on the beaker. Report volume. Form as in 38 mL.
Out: 950 mL
